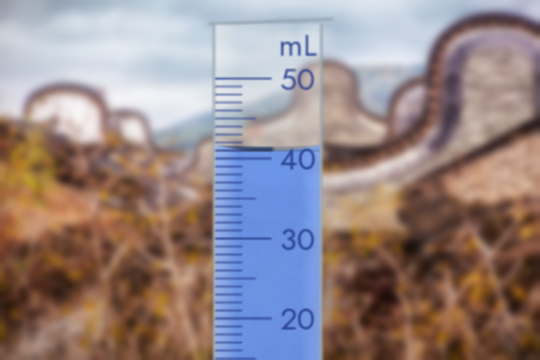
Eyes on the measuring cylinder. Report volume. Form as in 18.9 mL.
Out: 41 mL
